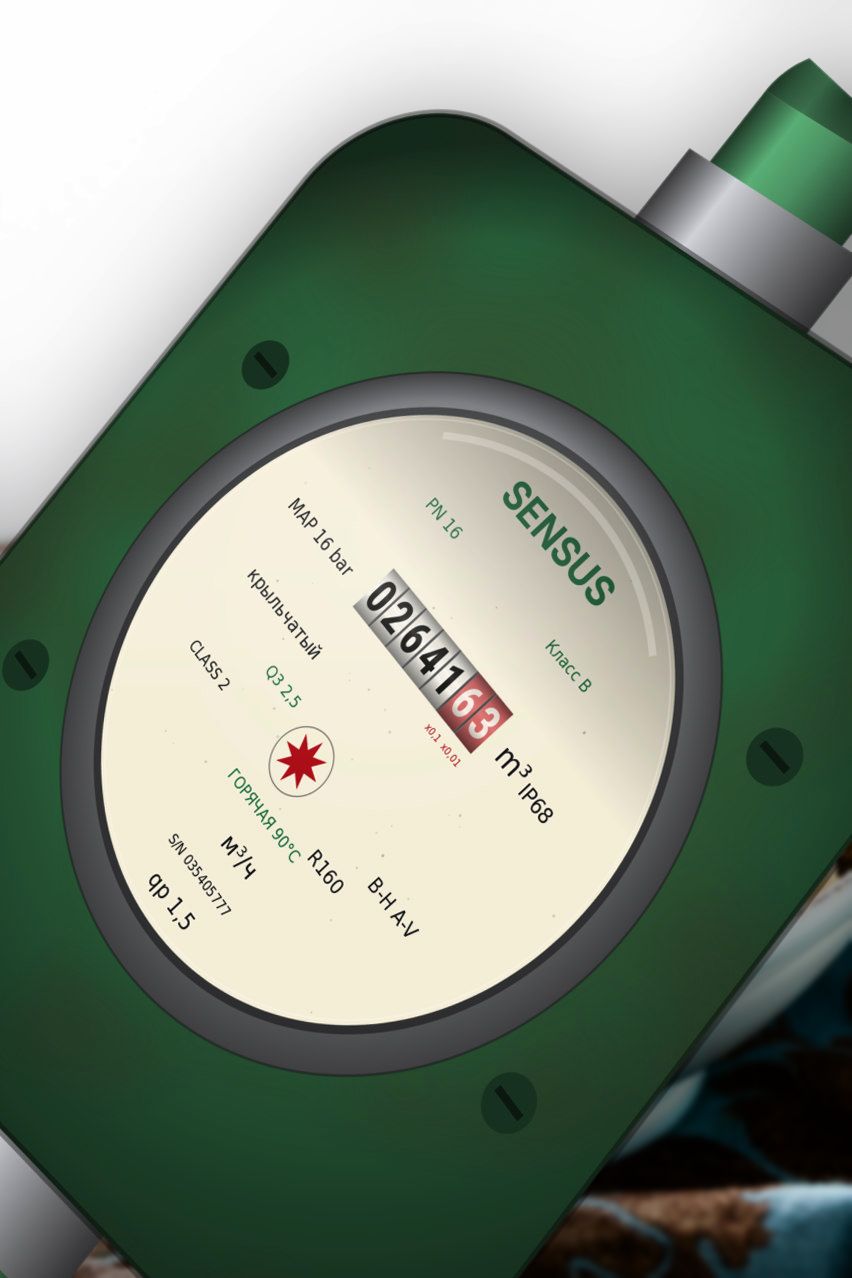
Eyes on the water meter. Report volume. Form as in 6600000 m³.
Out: 2641.63 m³
